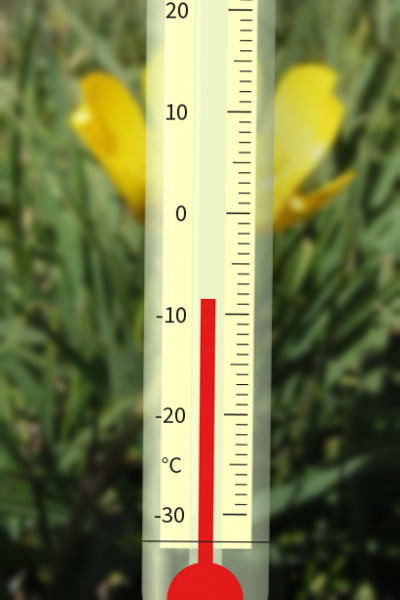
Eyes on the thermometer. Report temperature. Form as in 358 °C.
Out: -8.5 °C
